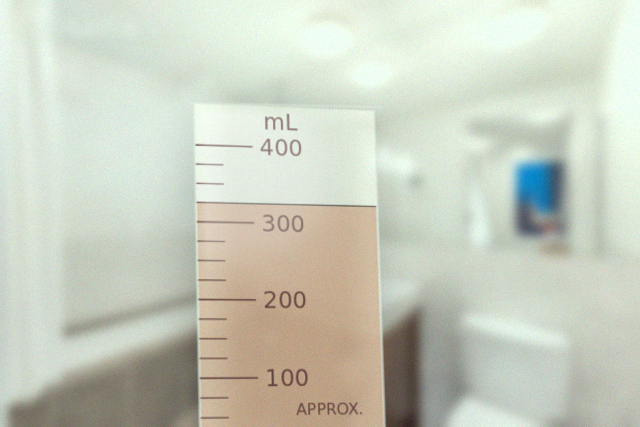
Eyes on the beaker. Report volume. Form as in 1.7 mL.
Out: 325 mL
